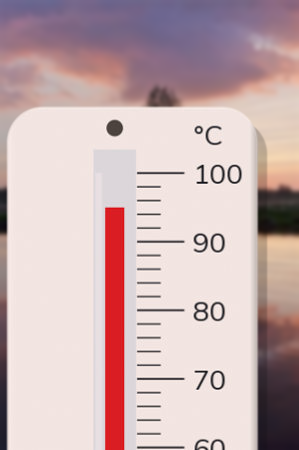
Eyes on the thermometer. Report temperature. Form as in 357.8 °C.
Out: 95 °C
